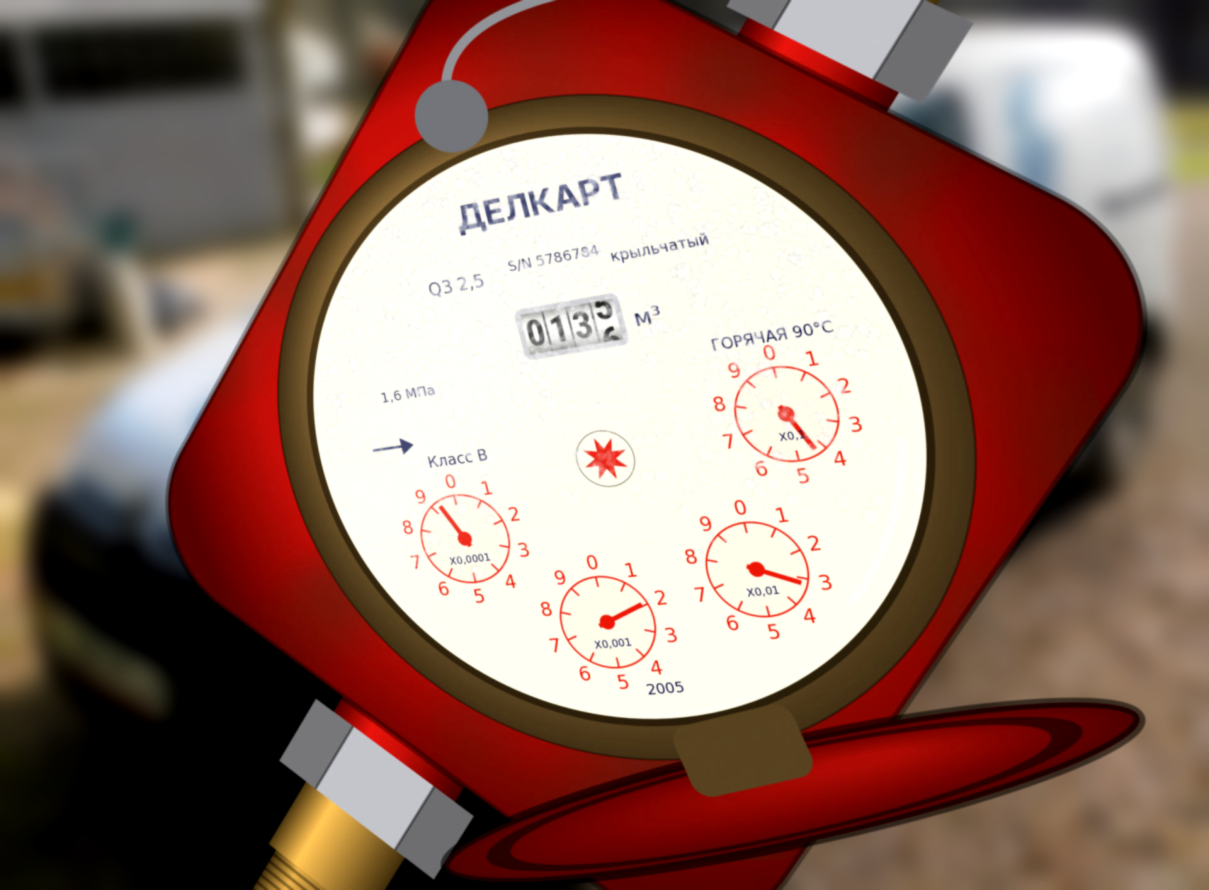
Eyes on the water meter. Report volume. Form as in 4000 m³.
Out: 135.4319 m³
